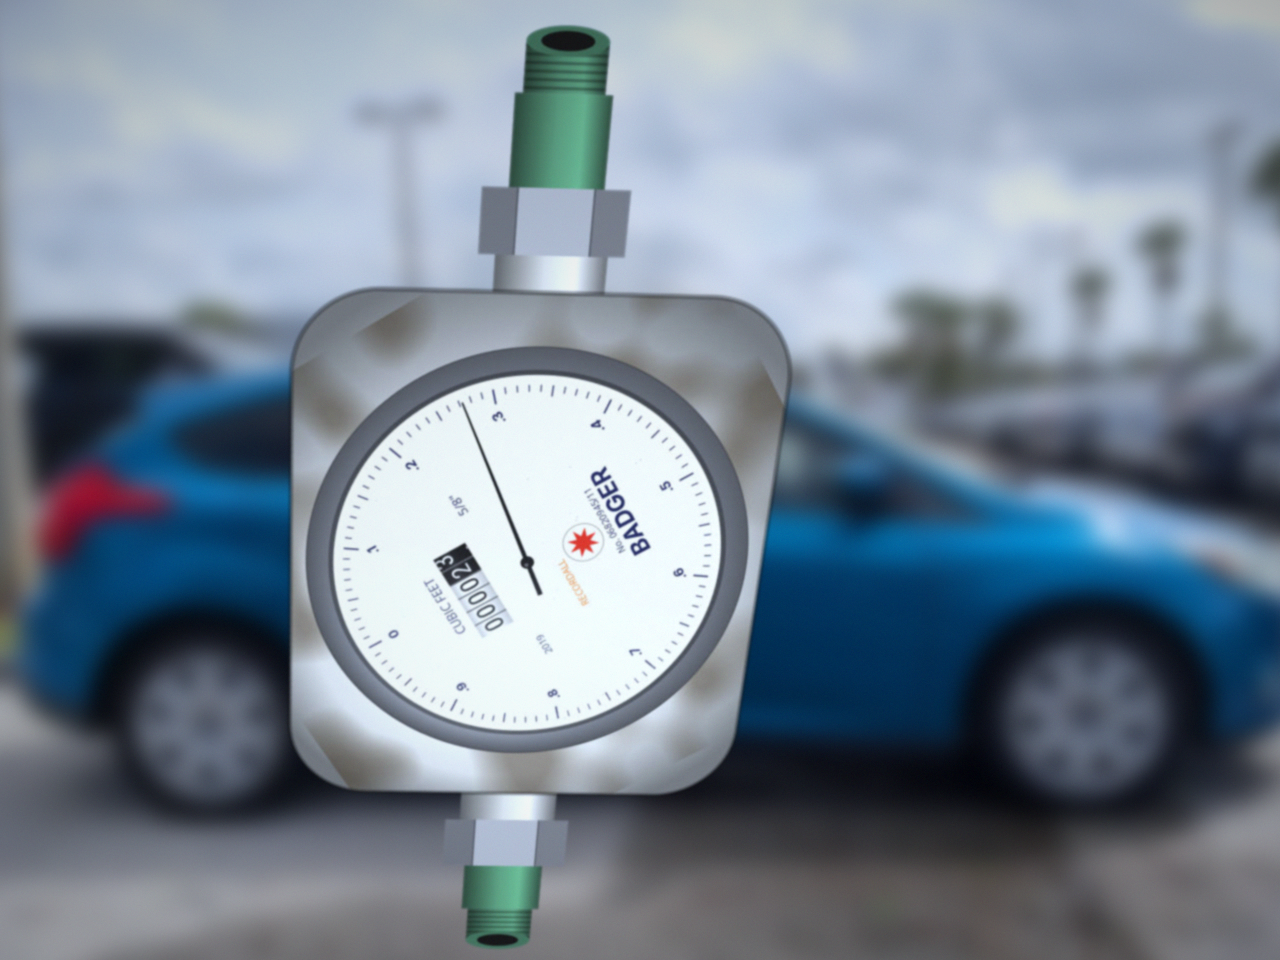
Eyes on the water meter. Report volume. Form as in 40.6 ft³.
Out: 23.27 ft³
